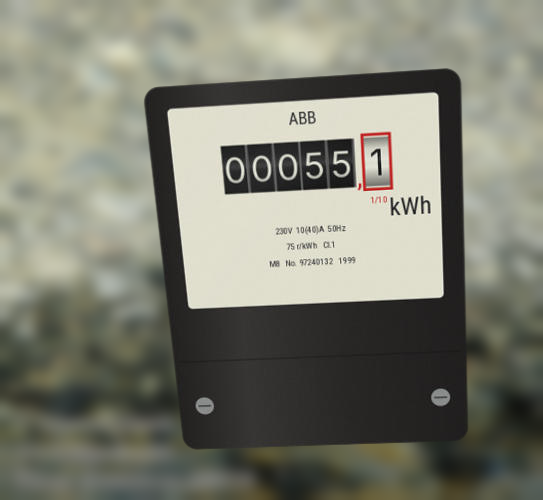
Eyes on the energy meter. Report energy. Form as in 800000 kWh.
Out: 55.1 kWh
